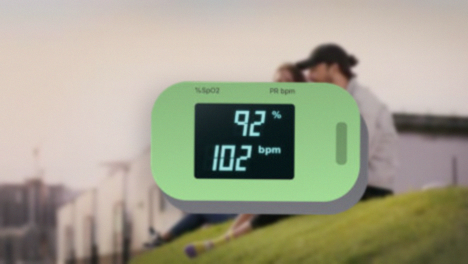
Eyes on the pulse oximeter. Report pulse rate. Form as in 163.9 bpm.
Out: 102 bpm
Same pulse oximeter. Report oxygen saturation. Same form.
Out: 92 %
